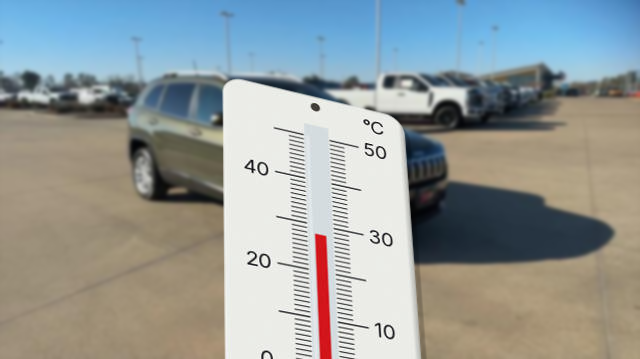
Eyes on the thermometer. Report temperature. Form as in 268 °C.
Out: 28 °C
